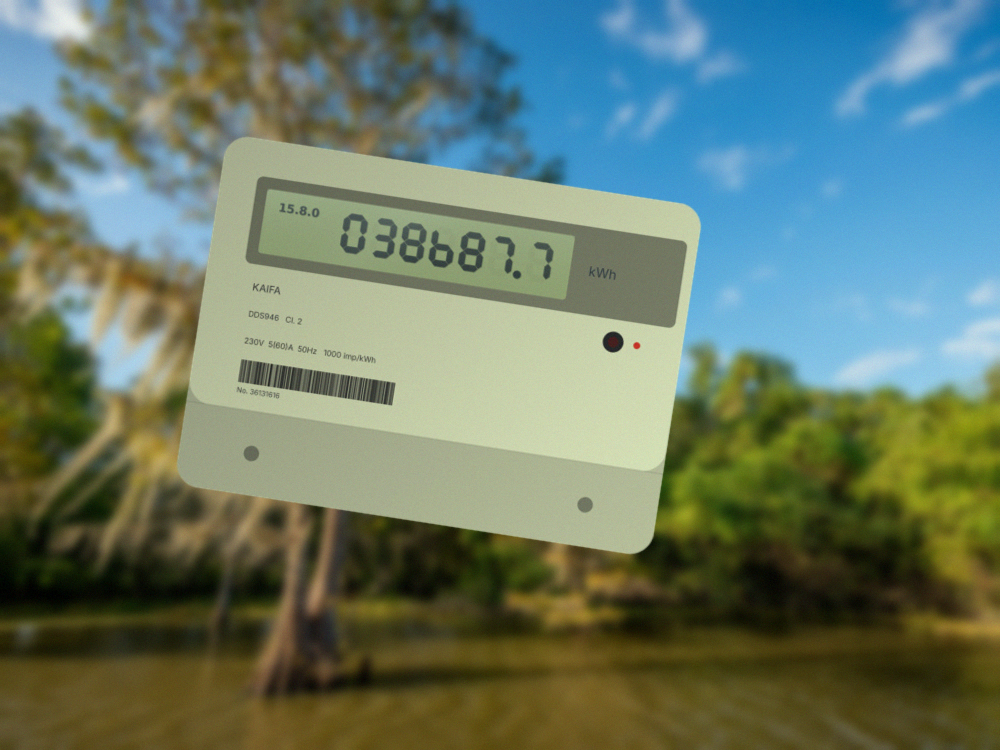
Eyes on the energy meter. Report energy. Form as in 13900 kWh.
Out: 38687.7 kWh
